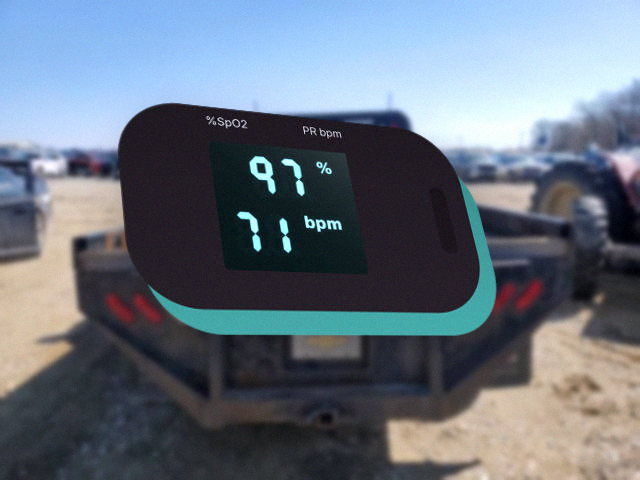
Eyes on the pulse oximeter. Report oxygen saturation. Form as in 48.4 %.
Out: 97 %
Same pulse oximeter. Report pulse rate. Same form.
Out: 71 bpm
